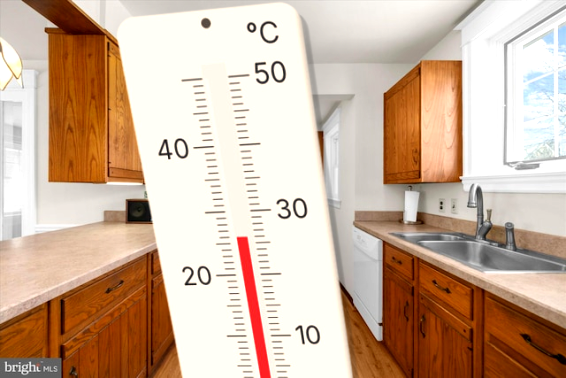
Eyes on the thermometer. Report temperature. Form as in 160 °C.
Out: 26 °C
